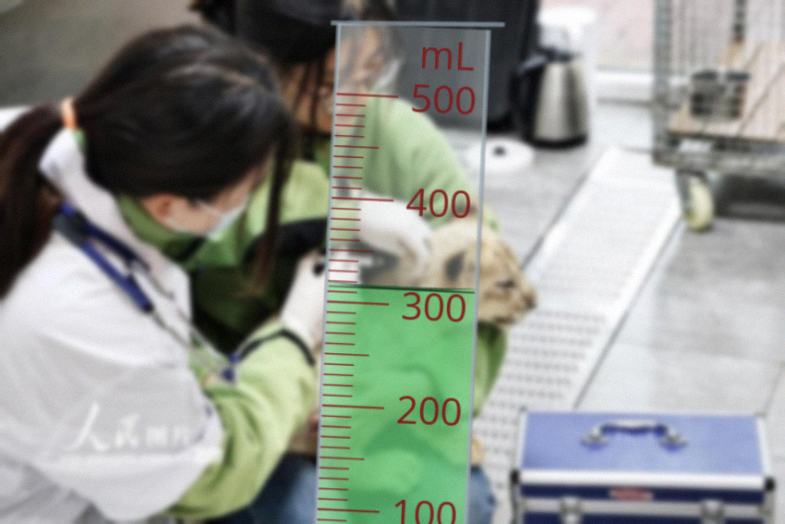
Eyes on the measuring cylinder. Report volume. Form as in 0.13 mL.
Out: 315 mL
